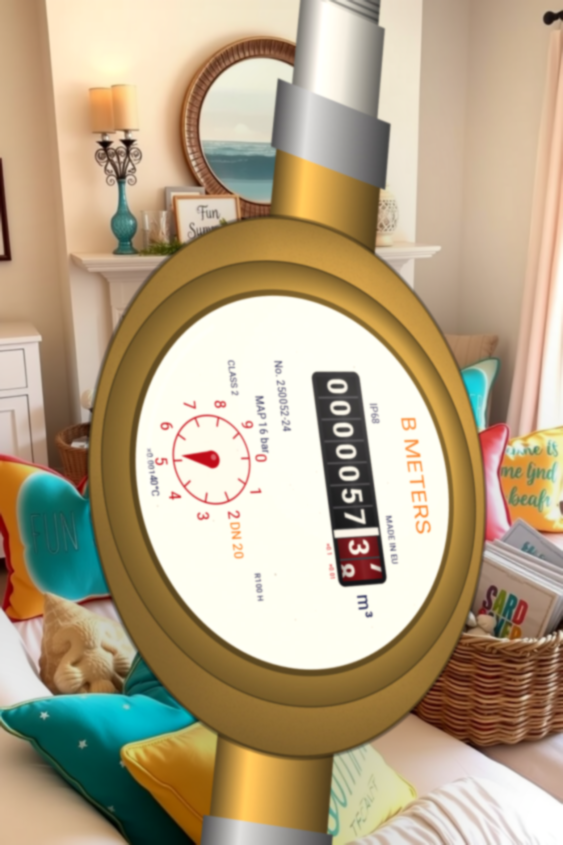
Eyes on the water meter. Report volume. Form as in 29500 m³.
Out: 57.375 m³
